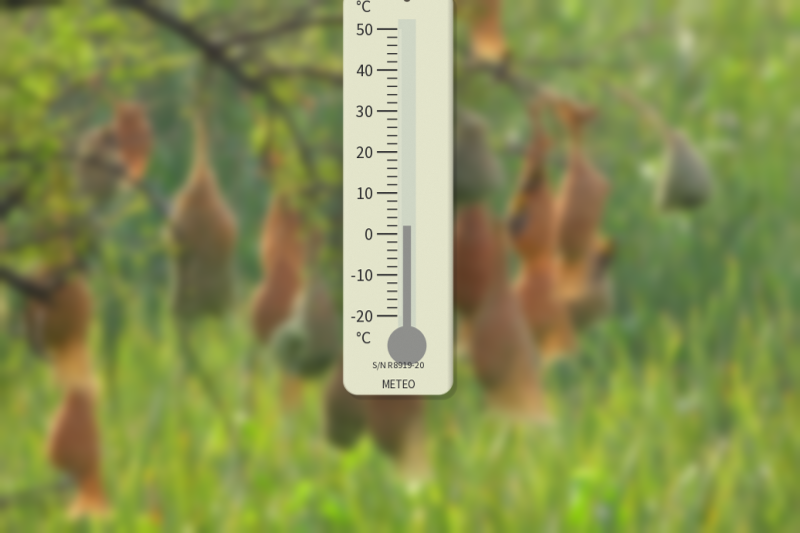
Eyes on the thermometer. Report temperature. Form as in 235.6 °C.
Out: 2 °C
